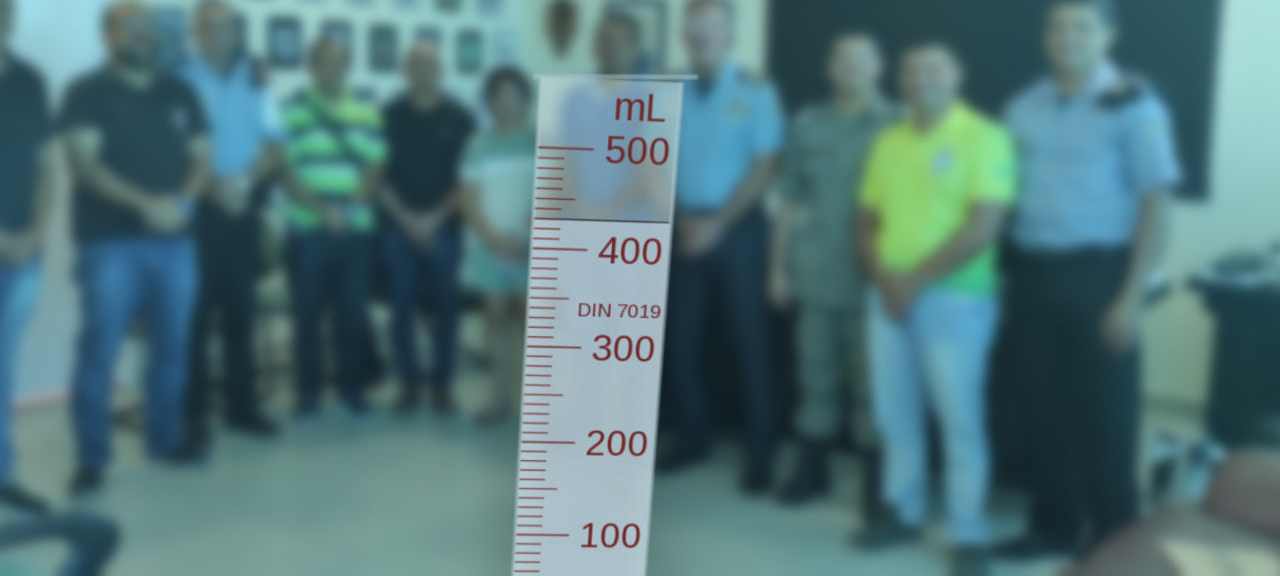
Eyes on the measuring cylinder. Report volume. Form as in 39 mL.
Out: 430 mL
